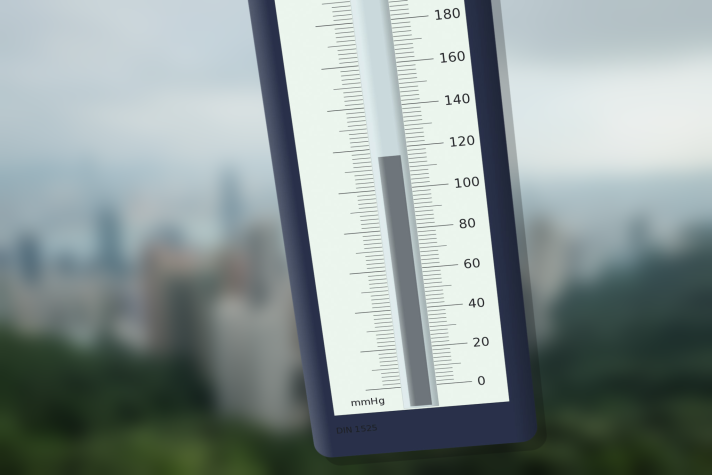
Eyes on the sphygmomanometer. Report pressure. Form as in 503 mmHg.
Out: 116 mmHg
